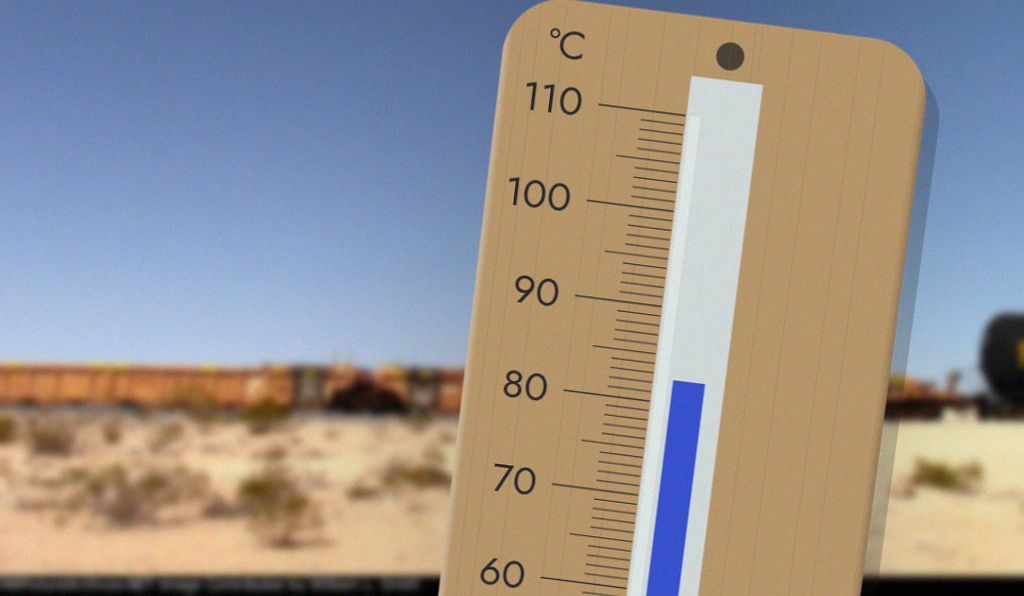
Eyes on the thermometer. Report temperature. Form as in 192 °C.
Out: 82.5 °C
